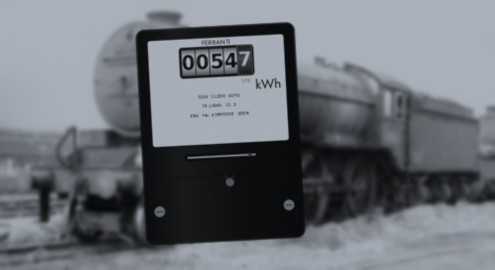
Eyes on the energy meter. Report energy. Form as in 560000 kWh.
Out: 54.7 kWh
